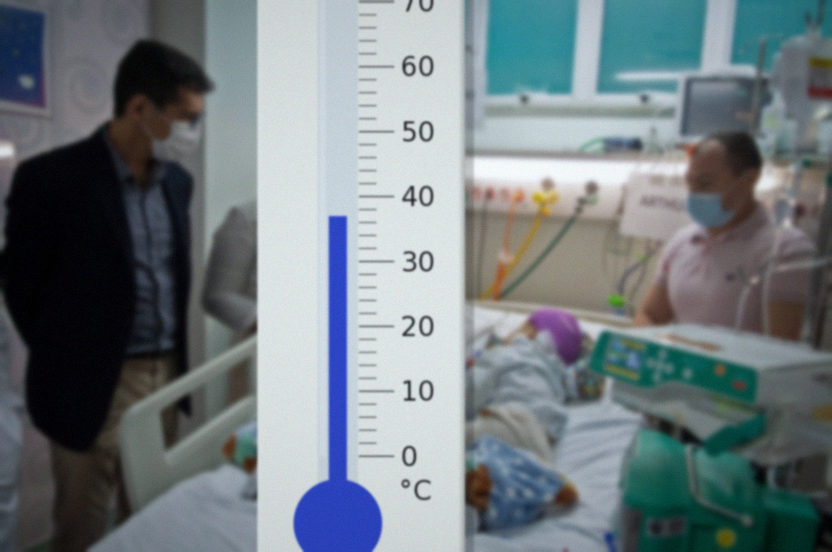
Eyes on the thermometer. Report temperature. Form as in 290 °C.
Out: 37 °C
